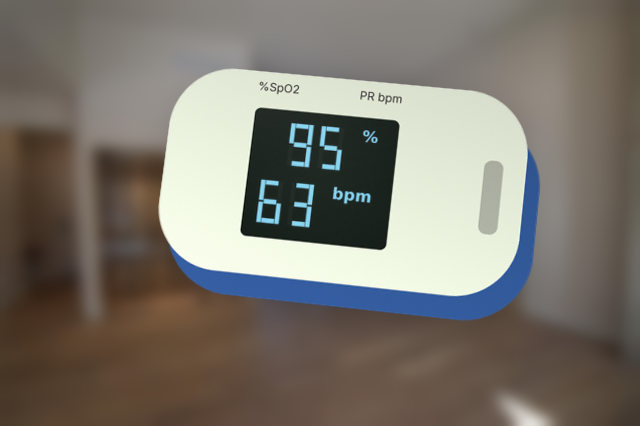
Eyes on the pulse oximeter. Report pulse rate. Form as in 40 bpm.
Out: 63 bpm
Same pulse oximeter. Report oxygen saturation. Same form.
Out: 95 %
